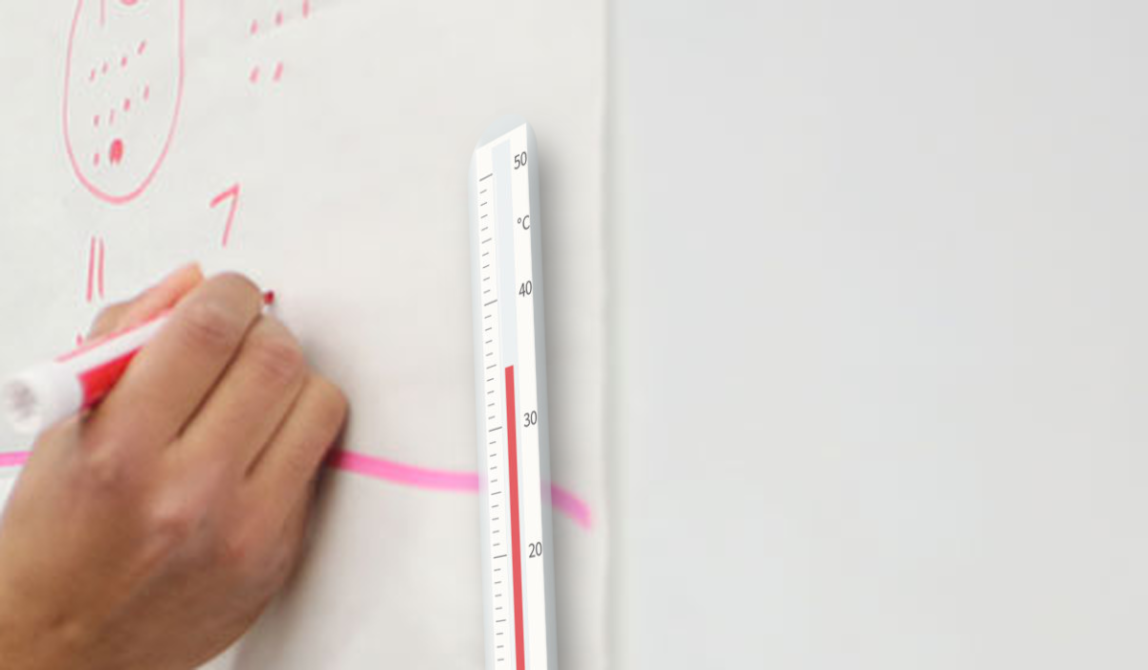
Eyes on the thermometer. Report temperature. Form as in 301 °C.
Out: 34.5 °C
